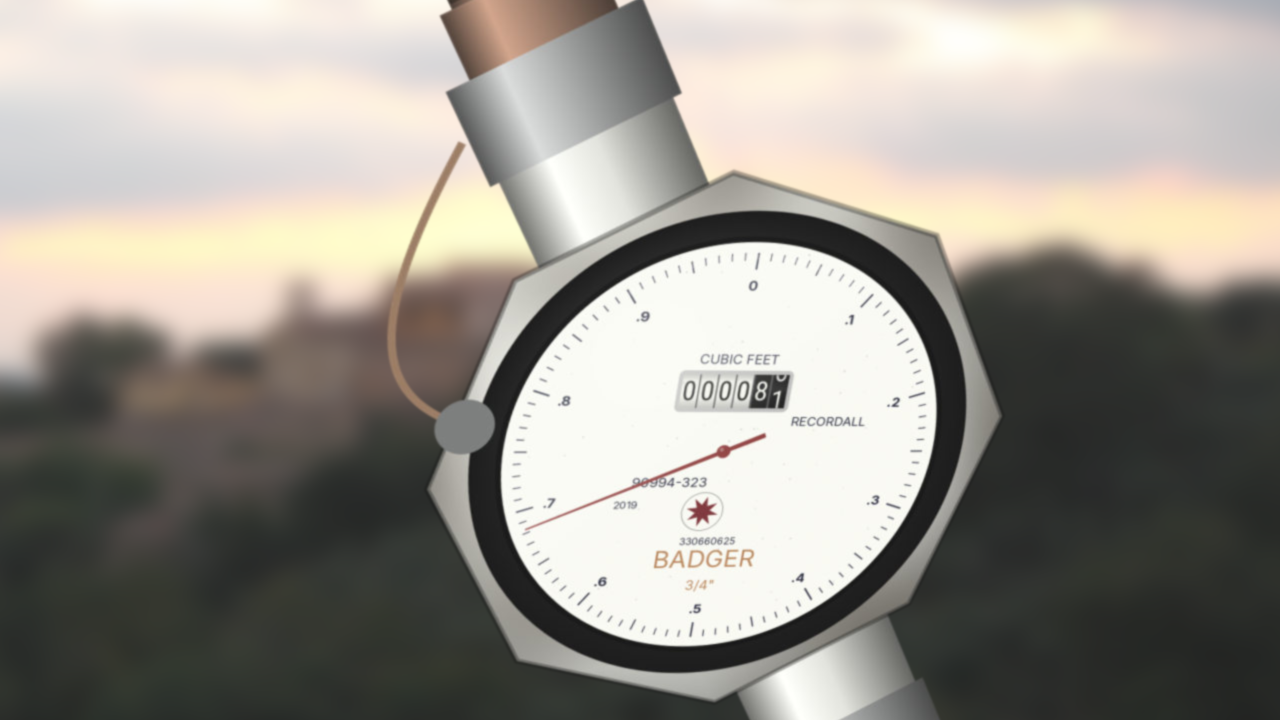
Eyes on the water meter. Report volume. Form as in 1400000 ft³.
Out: 80.68 ft³
